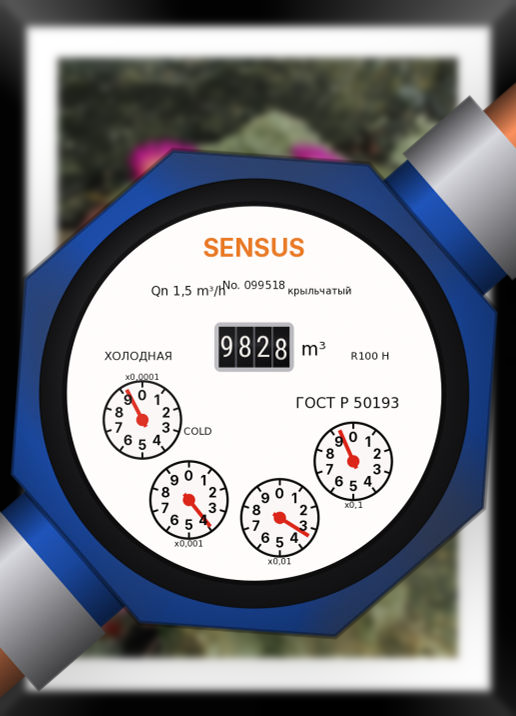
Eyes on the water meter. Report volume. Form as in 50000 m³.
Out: 9827.9339 m³
